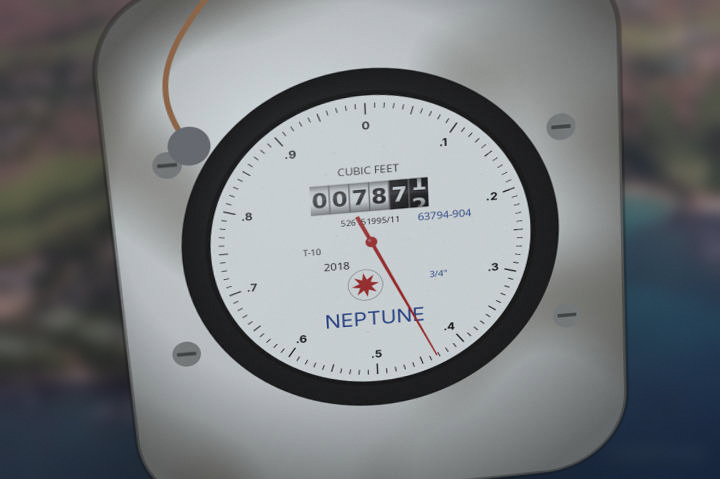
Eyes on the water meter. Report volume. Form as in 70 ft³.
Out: 7871.43 ft³
